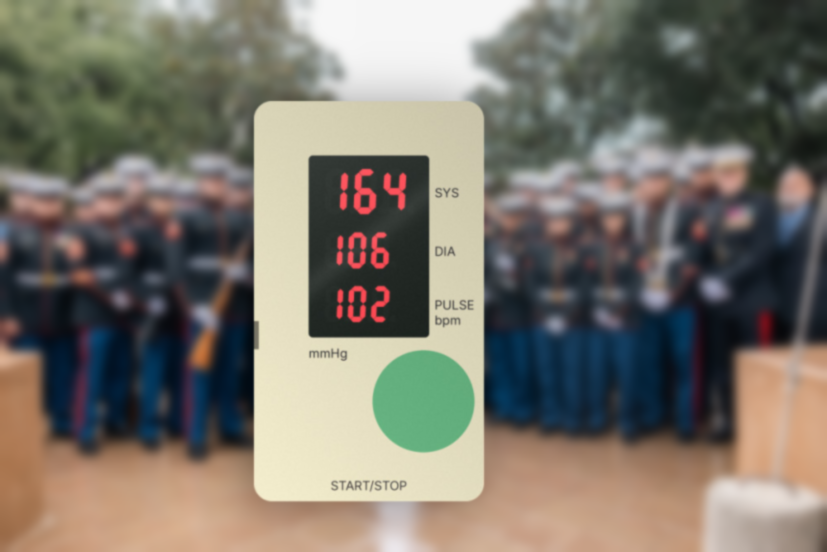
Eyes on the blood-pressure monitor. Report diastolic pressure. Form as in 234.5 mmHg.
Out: 106 mmHg
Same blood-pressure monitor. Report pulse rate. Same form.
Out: 102 bpm
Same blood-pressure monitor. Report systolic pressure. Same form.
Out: 164 mmHg
